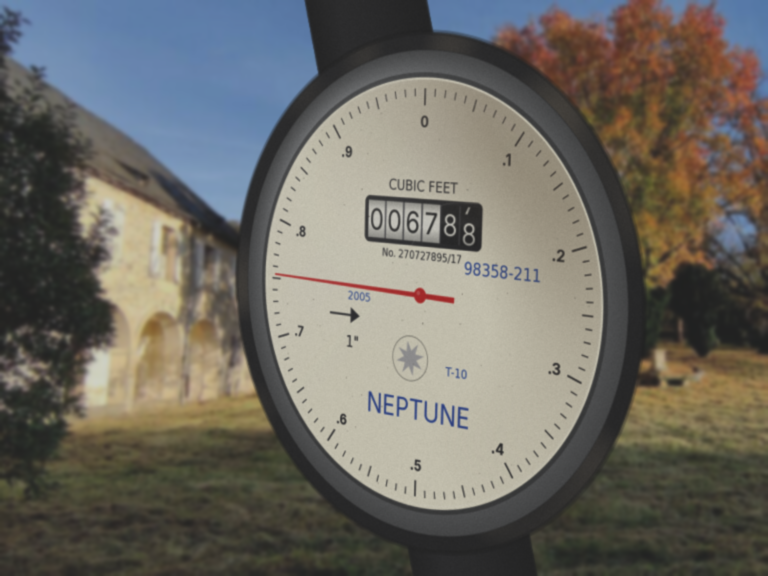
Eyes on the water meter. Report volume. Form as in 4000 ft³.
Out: 6787.75 ft³
